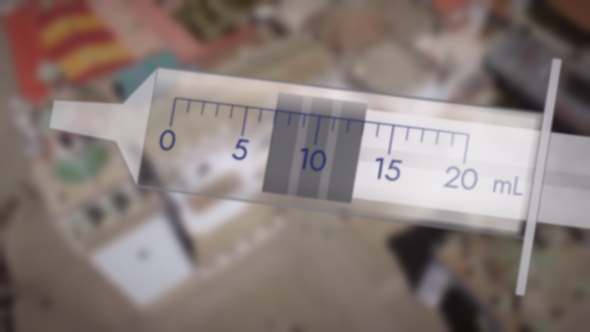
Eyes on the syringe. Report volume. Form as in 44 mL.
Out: 7 mL
